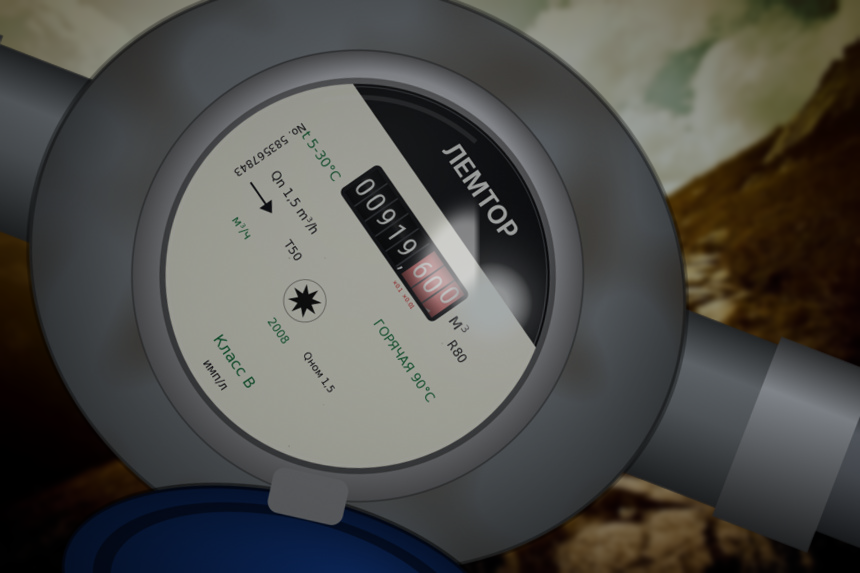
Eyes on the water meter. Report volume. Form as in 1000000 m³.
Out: 919.600 m³
